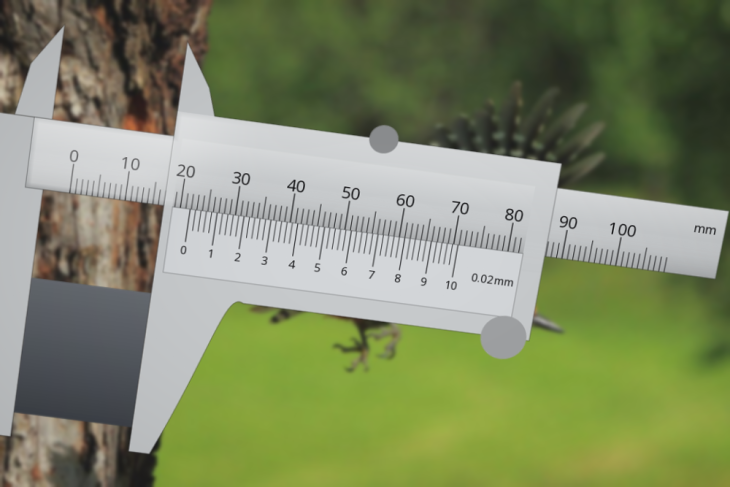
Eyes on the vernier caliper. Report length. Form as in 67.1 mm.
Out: 21.8 mm
